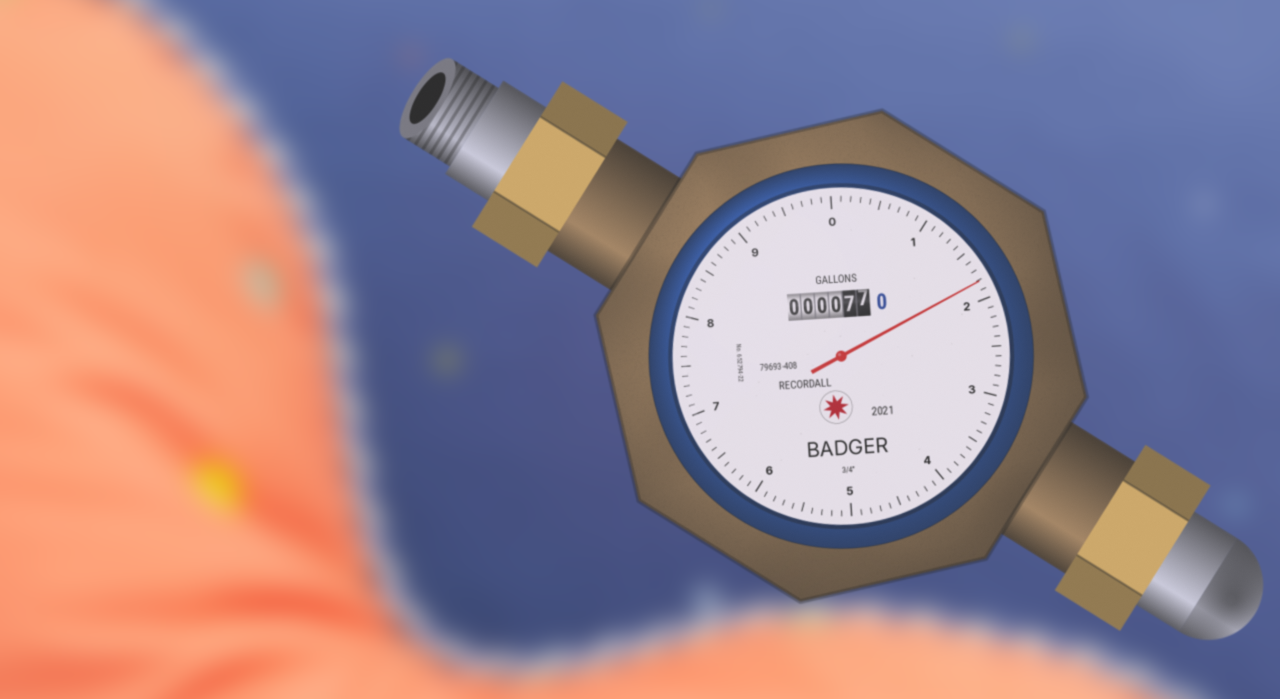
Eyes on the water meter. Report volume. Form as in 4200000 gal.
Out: 771.8 gal
